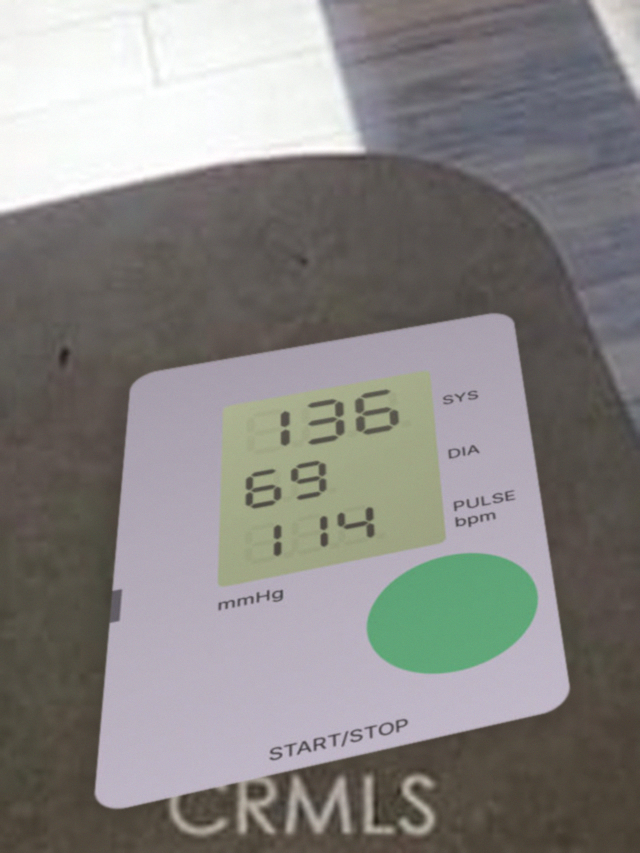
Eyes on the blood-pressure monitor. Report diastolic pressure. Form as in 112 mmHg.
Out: 69 mmHg
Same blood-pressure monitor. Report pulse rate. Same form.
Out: 114 bpm
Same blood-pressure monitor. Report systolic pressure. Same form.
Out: 136 mmHg
